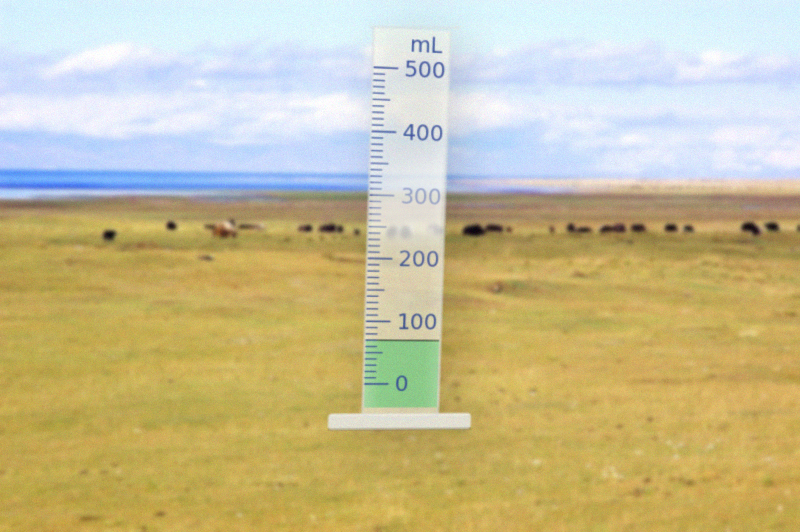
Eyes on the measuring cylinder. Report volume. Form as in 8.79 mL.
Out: 70 mL
